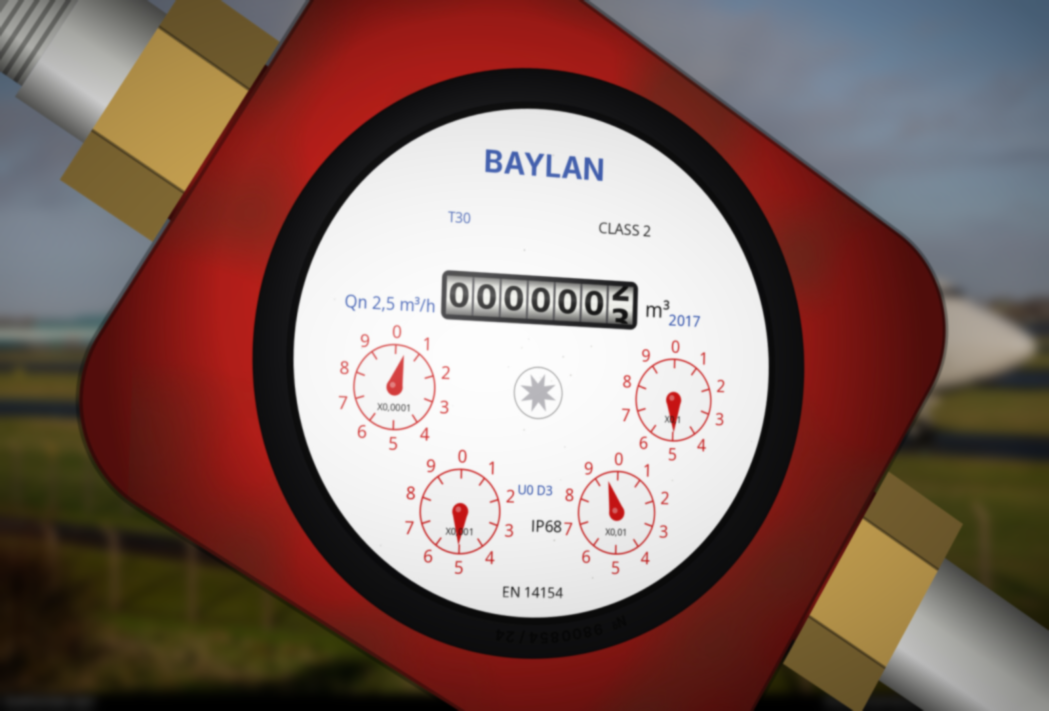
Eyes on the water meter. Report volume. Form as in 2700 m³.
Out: 2.4950 m³
